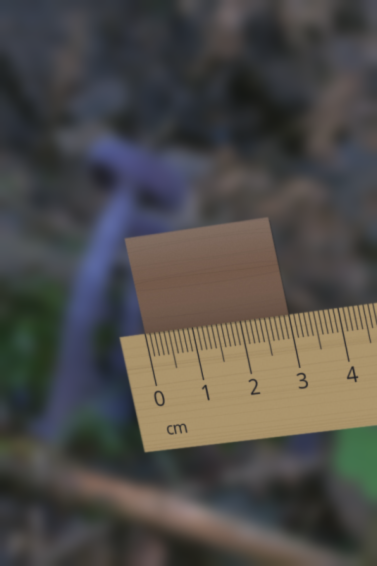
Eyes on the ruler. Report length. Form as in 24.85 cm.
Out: 3 cm
